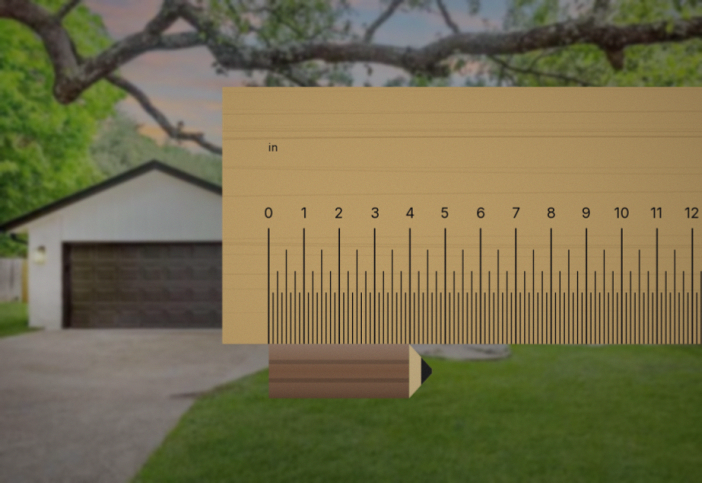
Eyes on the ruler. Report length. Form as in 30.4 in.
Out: 4.625 in
